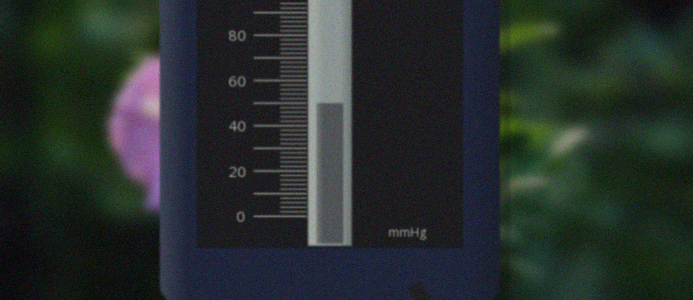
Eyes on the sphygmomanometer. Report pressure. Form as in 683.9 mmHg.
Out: 50 mmHg
